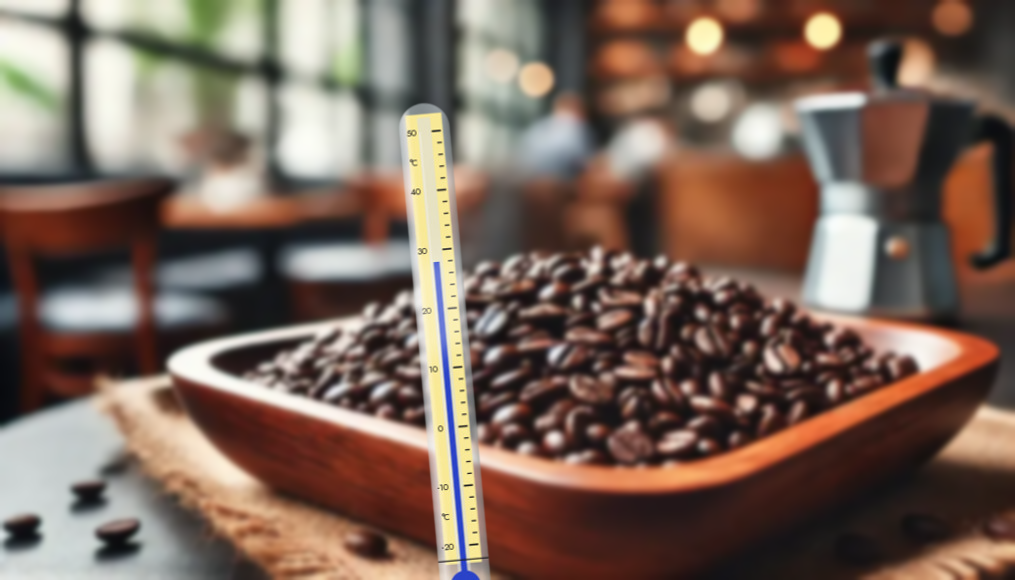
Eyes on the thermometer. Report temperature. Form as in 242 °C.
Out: 28 °C
